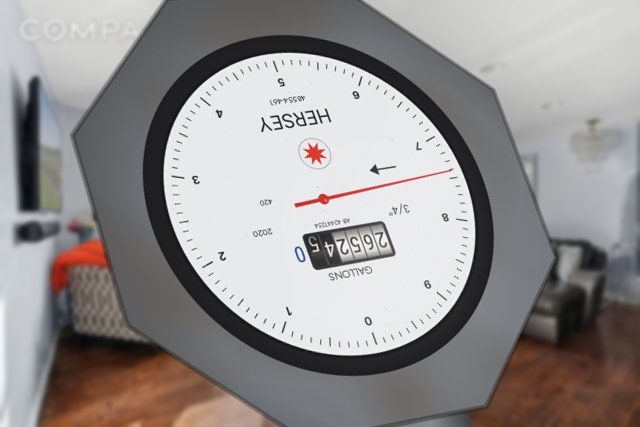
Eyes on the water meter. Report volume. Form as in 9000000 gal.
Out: 2652447.4 gal
